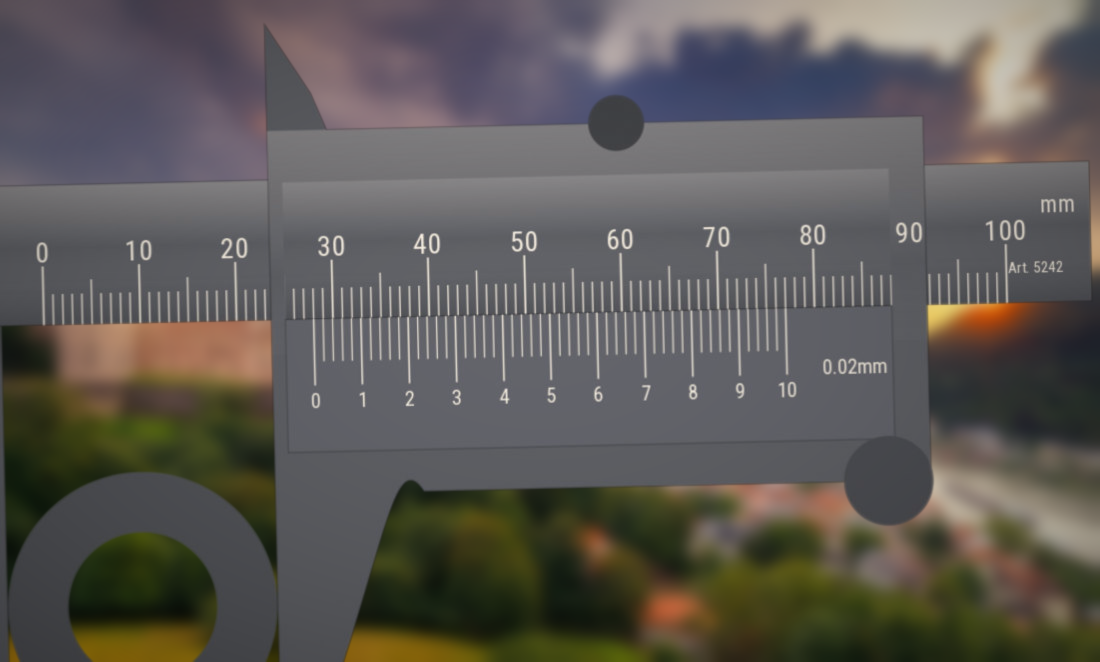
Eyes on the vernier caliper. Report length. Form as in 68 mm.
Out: 28.0 mm
